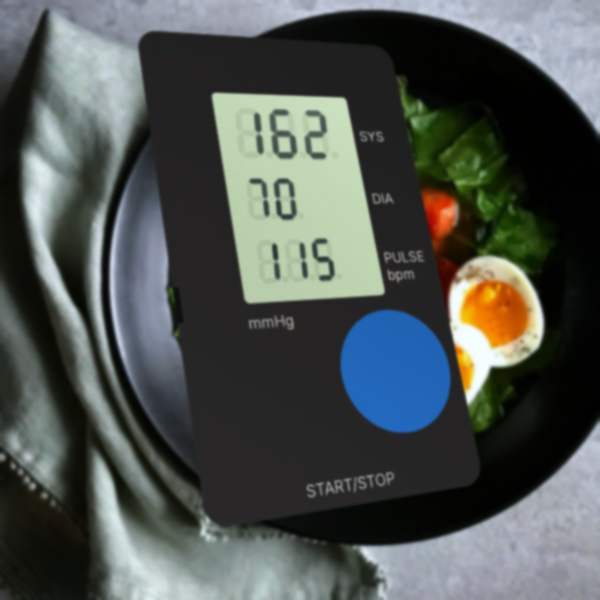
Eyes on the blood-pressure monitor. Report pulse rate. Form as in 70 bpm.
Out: 115 bpm
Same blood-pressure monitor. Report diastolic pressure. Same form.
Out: 70 mmHg
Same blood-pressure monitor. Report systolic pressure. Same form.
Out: 162 mmHg
